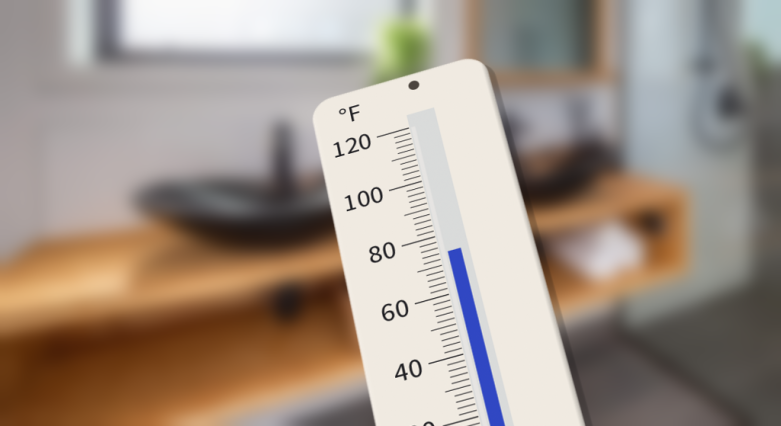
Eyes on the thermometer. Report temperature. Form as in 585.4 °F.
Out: 74 °F
